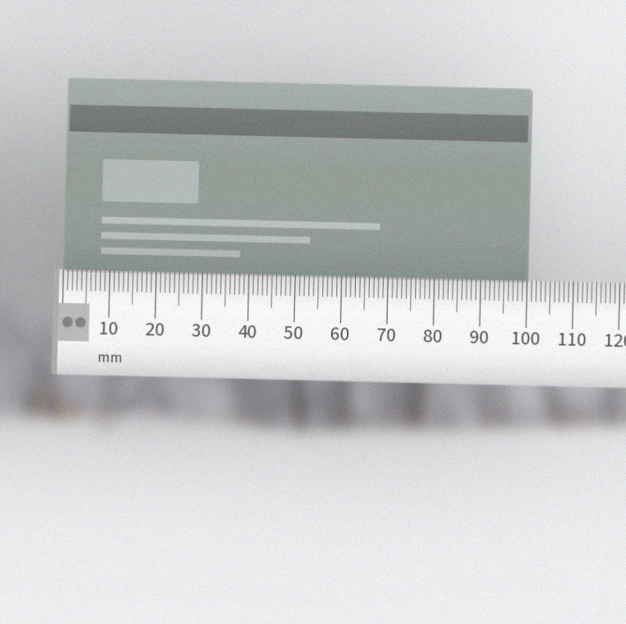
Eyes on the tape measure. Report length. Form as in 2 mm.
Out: 100 mm
